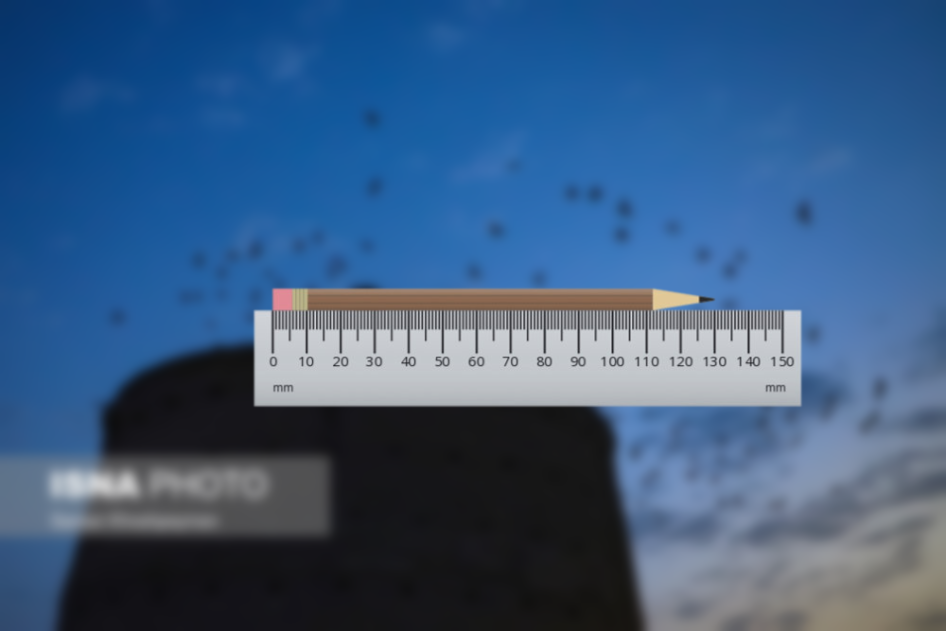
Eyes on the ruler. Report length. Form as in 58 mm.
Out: 130 mm
